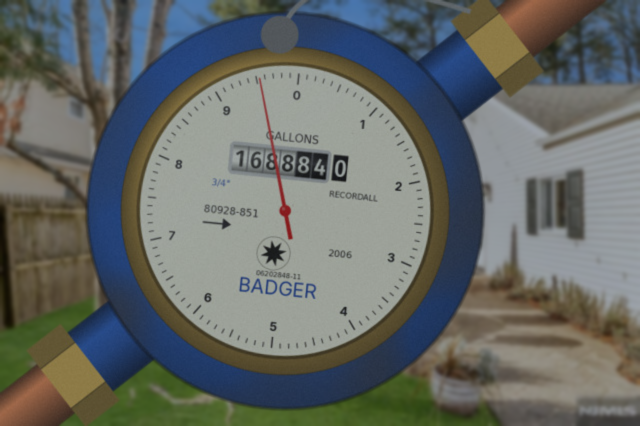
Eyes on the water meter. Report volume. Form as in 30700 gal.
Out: 1688839.5 gal
